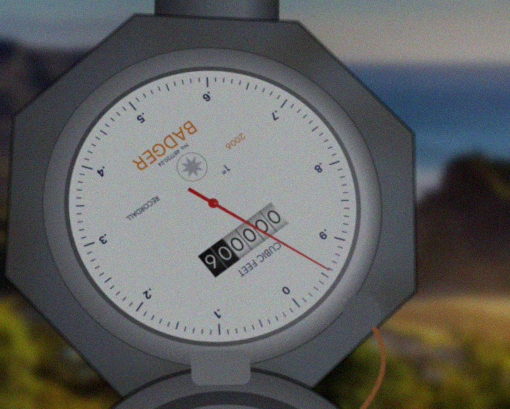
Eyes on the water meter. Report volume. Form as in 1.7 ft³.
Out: 5.94 ft³
